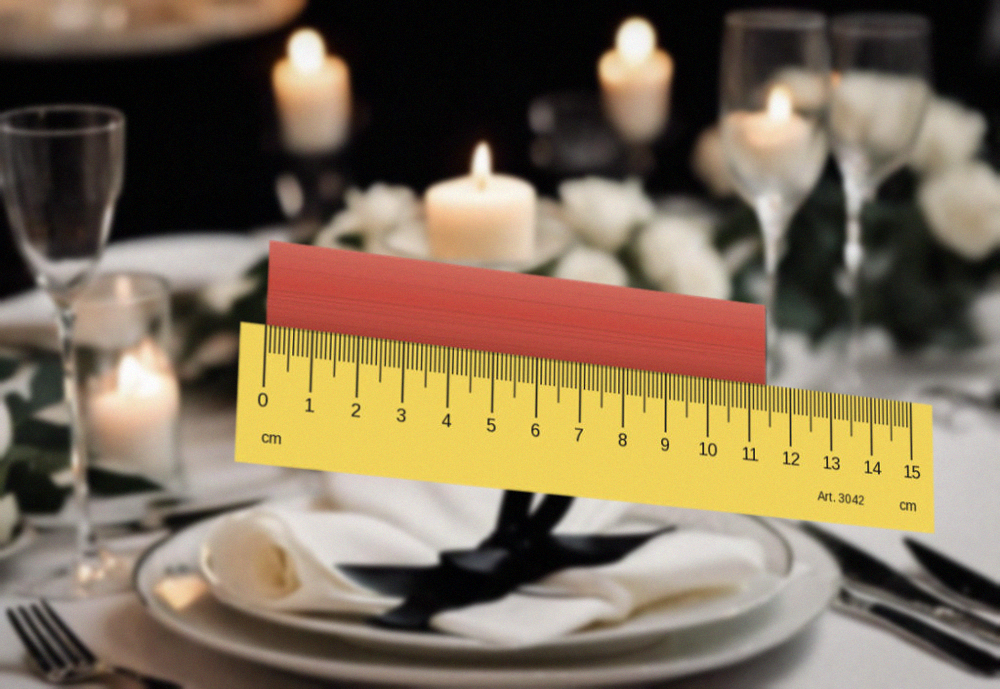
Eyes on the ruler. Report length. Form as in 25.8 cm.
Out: 11.4 cm
